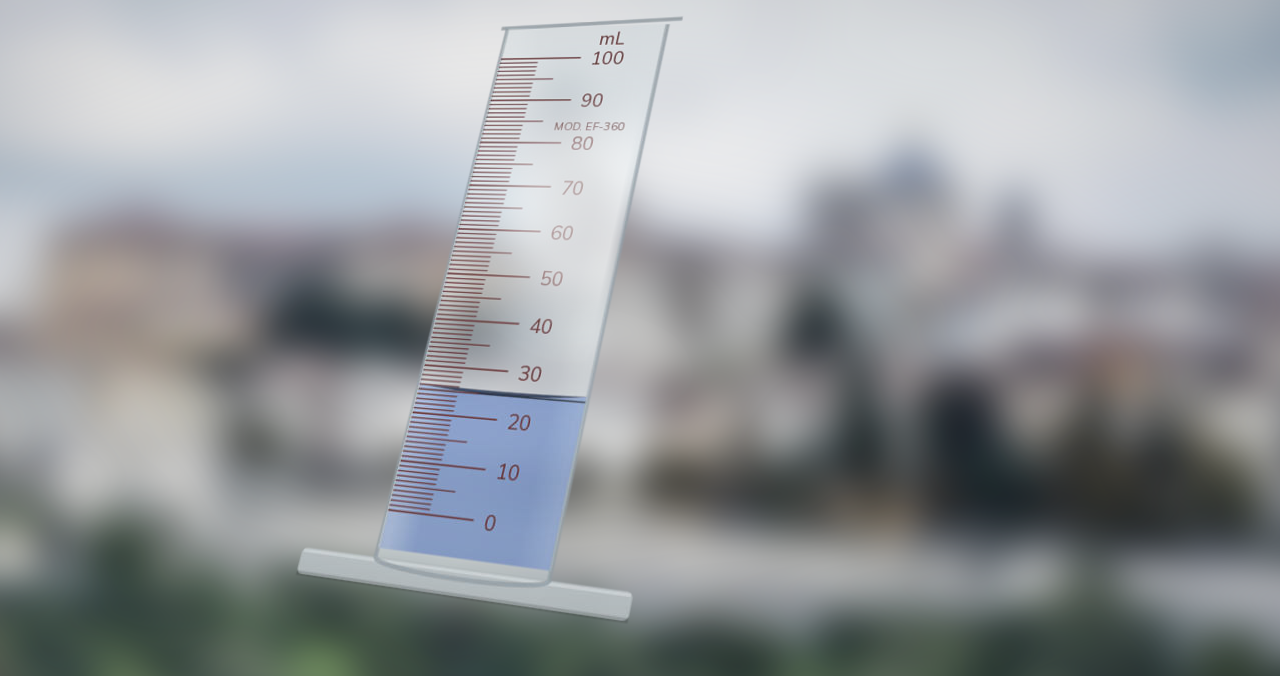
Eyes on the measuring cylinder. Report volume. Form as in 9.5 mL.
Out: 25 mL
